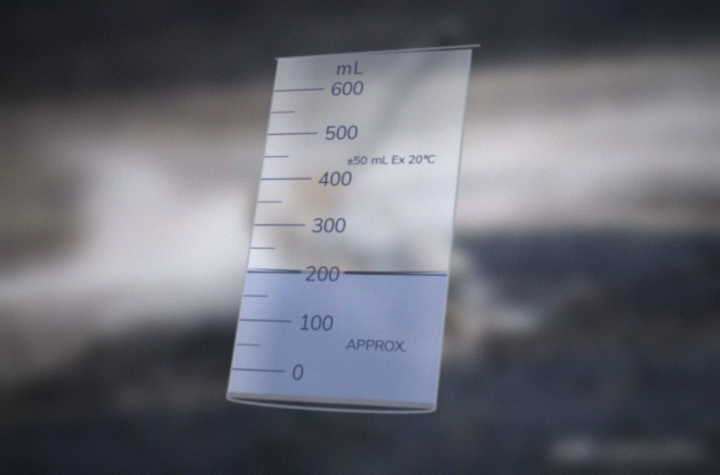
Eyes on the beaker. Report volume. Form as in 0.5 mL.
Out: 200 mL
